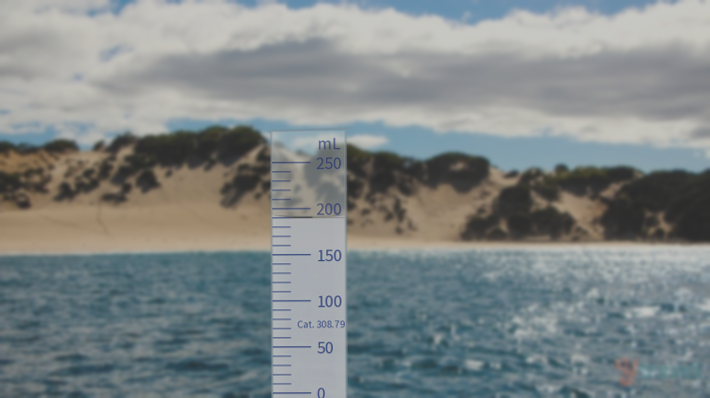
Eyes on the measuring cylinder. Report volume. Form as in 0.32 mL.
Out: 190 mL
